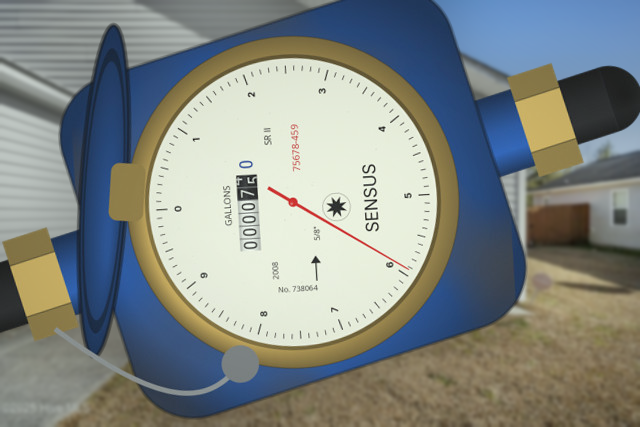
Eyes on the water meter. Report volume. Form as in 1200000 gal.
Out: 745.9 gal
